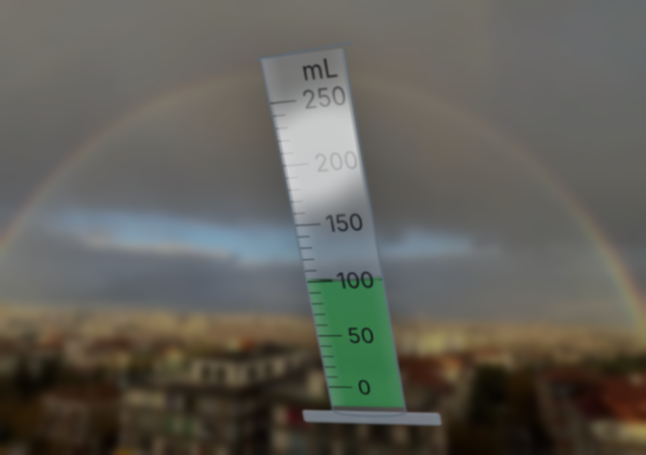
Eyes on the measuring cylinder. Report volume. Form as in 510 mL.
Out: 100 mL
